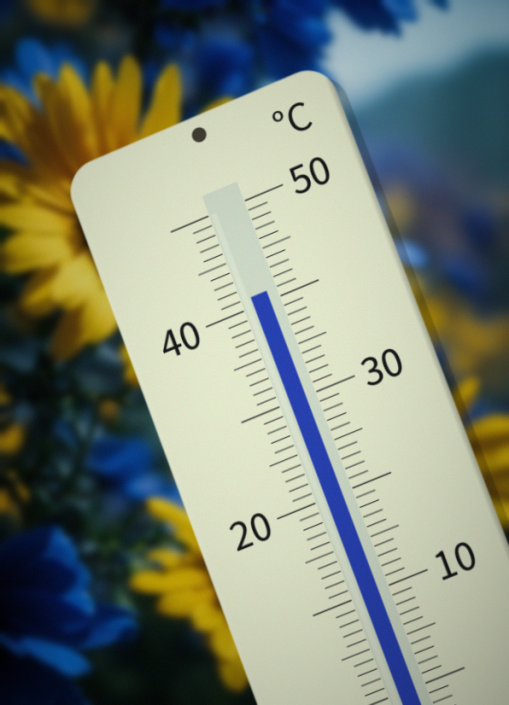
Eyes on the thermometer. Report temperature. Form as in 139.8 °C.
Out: 41 °C
